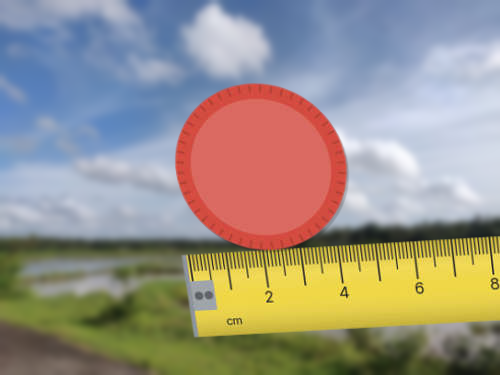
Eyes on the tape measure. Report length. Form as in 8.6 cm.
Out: 4.5 cm
